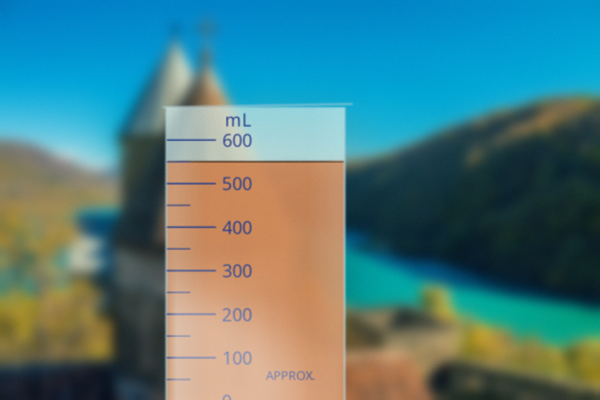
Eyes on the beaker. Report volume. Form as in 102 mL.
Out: 550 mL
